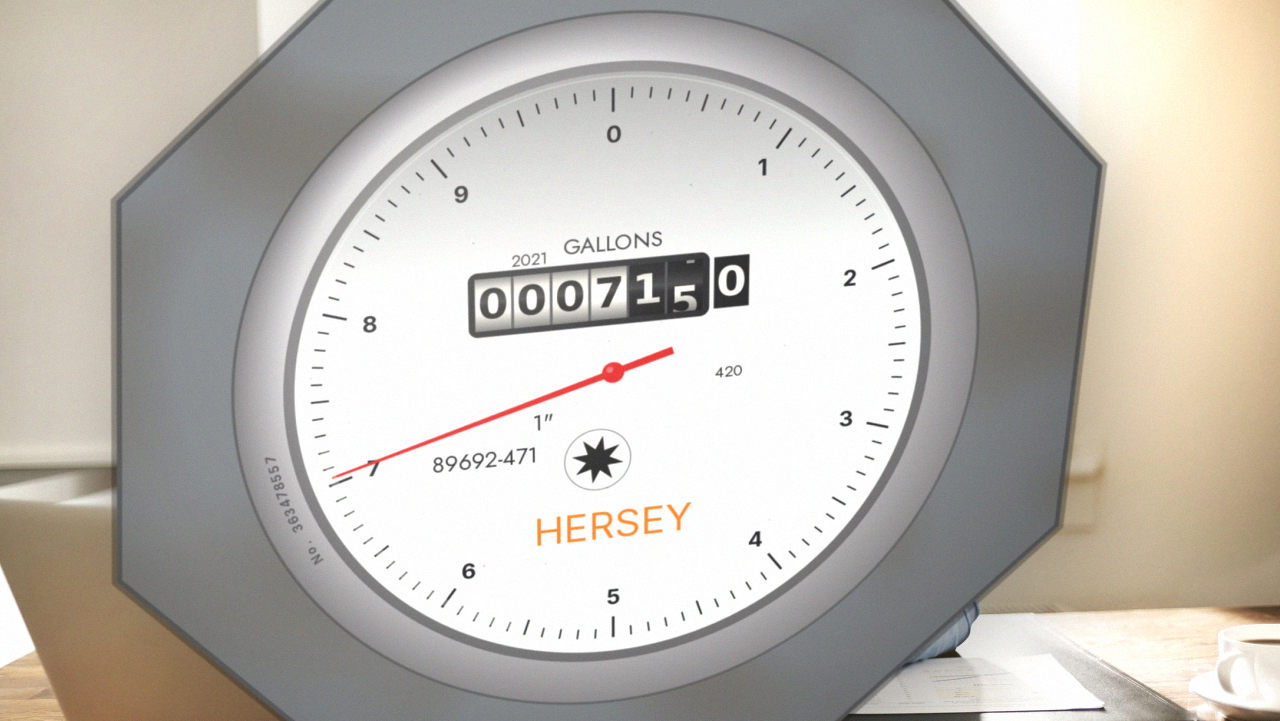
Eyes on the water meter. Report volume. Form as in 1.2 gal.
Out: 7147.0 gal
